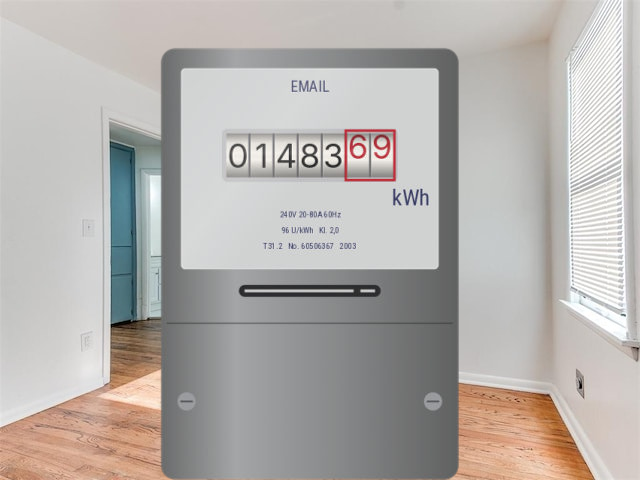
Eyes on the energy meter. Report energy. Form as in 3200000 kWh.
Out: 1483.69 kWh
